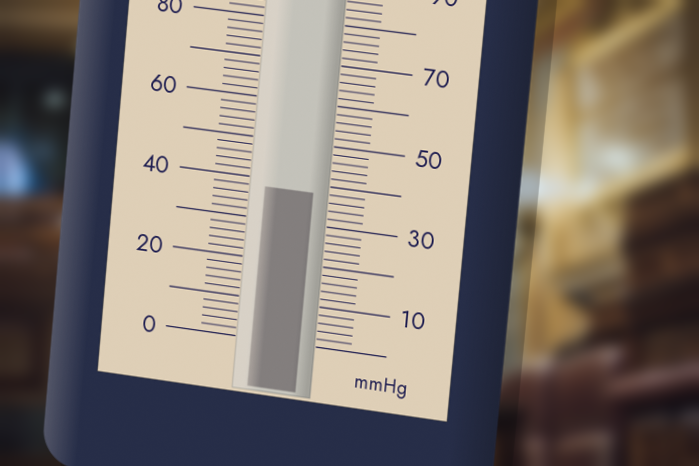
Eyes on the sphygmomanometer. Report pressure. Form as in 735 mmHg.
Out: 38 mmHg
